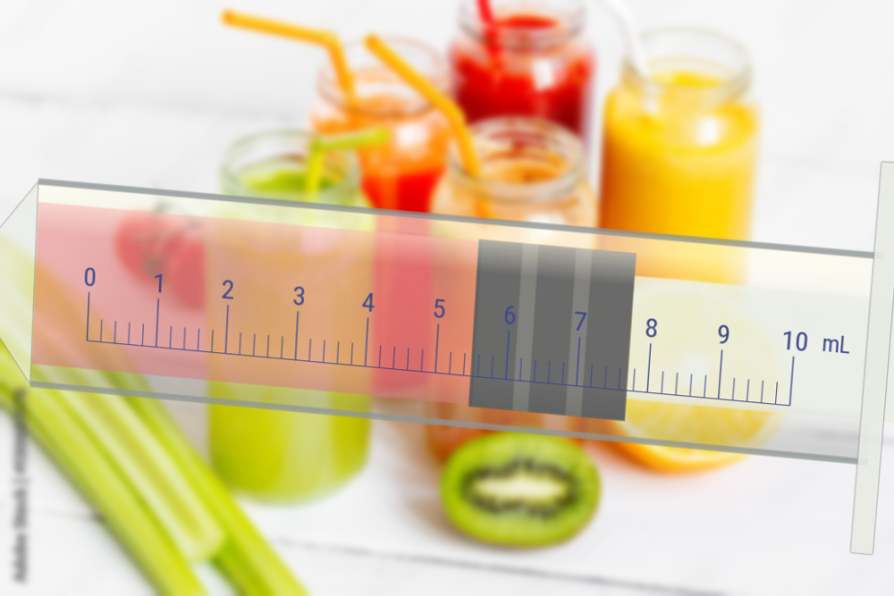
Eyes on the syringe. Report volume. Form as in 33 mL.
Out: 5.5 mL
